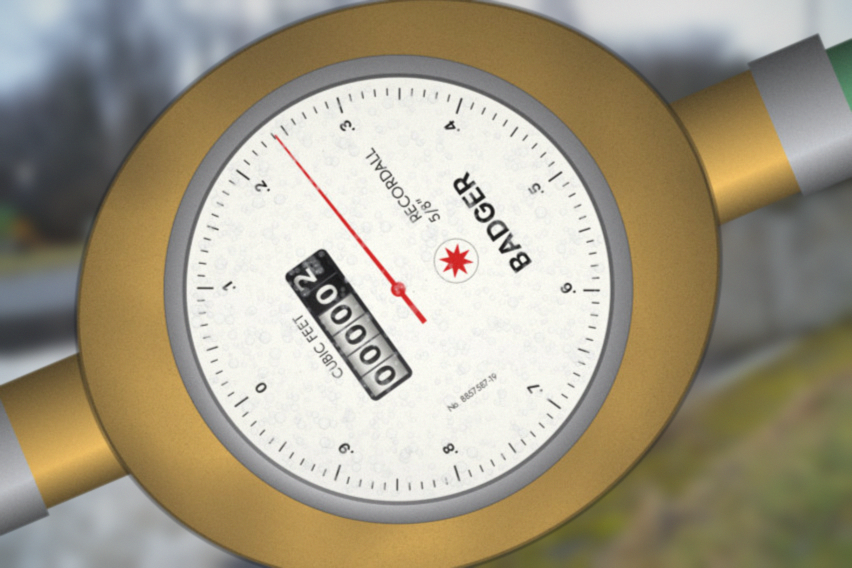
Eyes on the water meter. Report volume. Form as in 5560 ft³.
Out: 2.24 ft³
